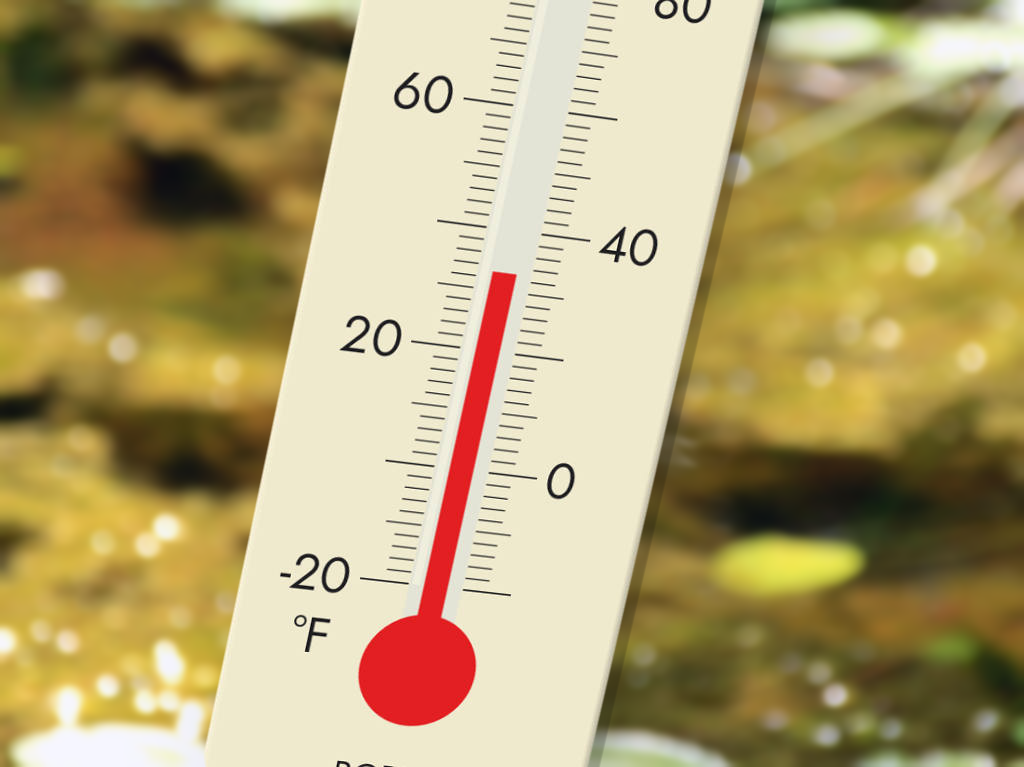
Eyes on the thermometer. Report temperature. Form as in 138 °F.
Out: 33 °F
